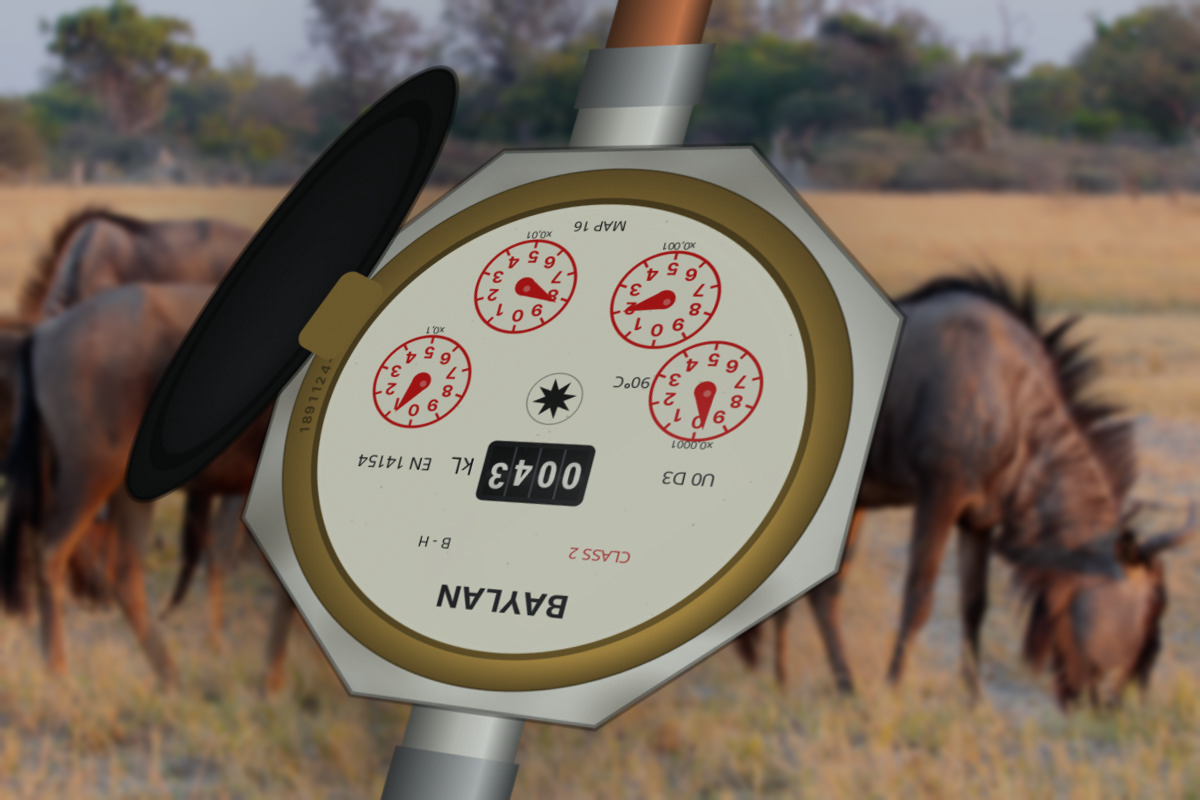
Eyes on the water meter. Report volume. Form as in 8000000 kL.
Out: 43.0819 kL
